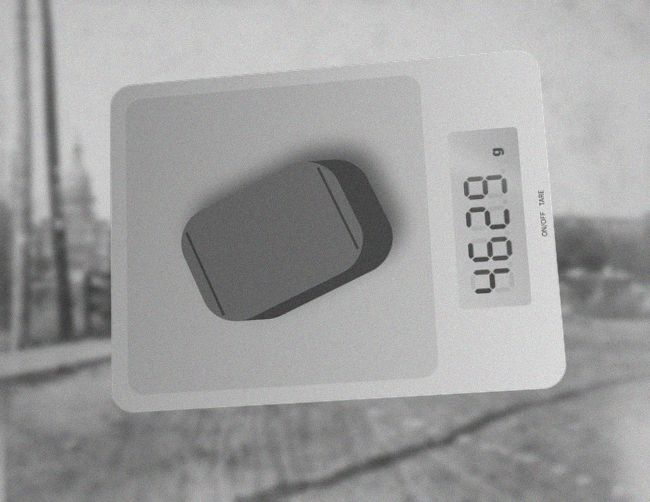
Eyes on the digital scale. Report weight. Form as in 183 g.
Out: 4629 g
